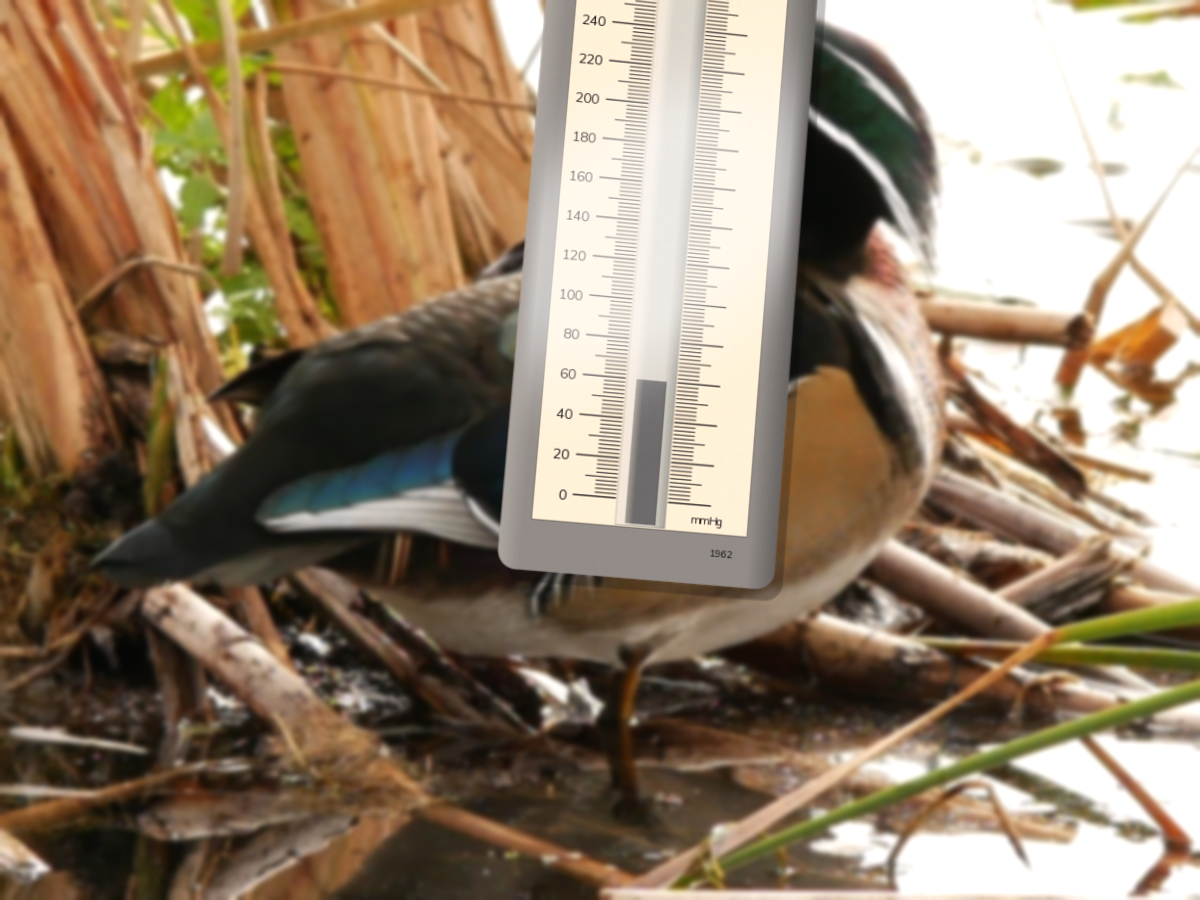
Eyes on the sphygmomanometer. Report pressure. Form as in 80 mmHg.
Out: 60 mmHg
